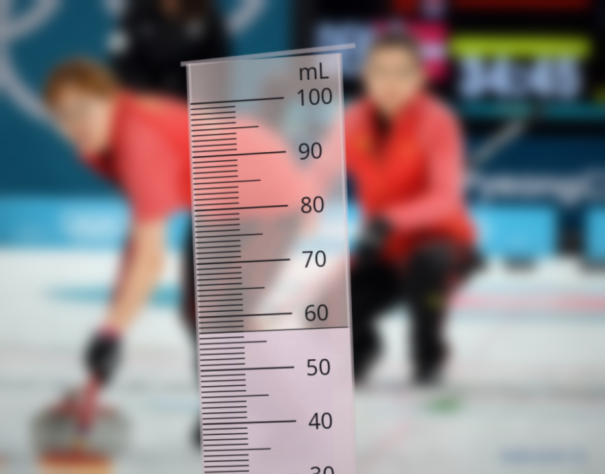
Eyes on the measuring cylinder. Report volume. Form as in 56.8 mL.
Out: 57 mL
